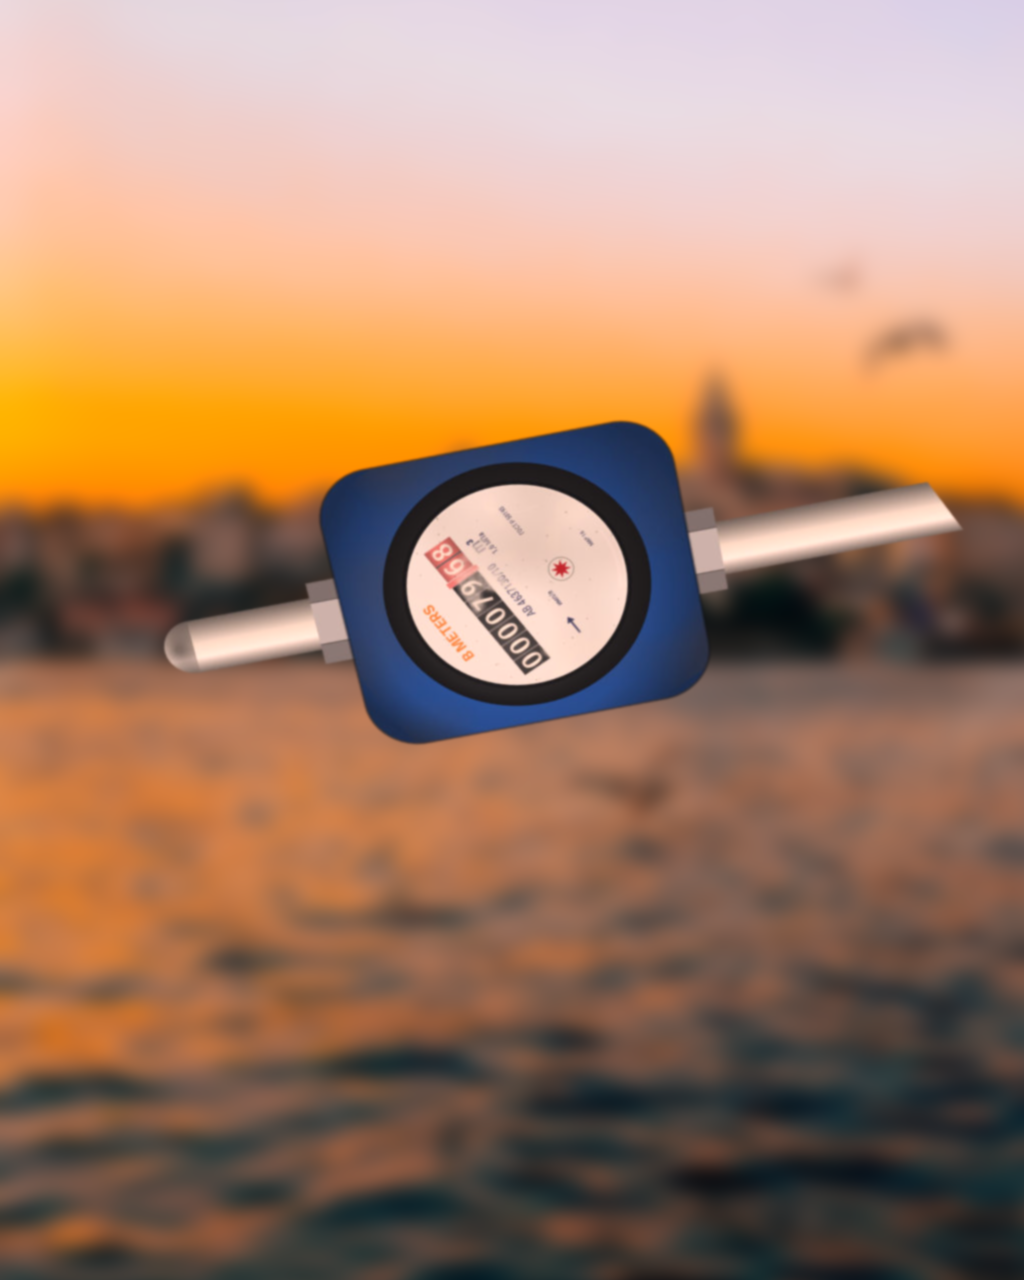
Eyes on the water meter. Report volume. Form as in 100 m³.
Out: 79.68 m³
